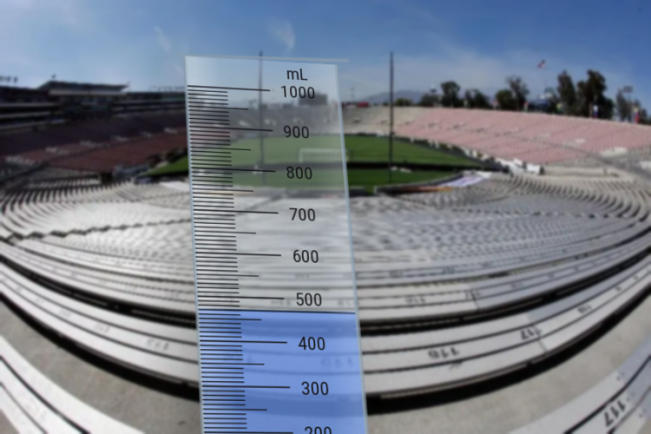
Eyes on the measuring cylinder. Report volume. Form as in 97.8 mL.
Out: 470 mL
